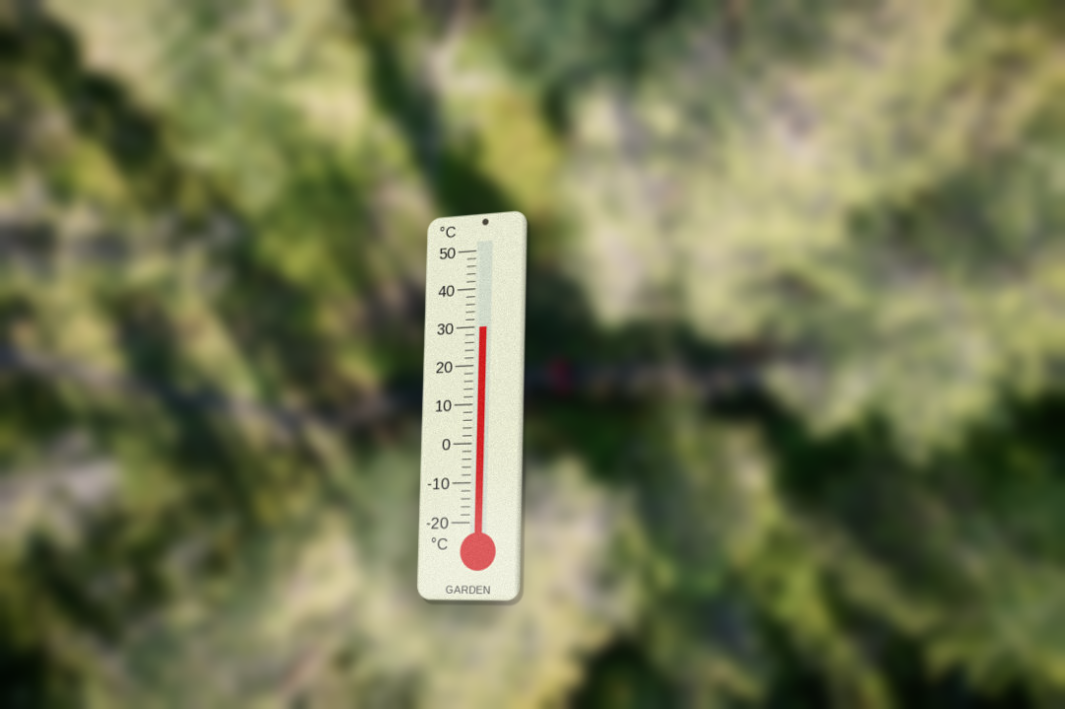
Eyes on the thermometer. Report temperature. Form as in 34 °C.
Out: 30 °C
